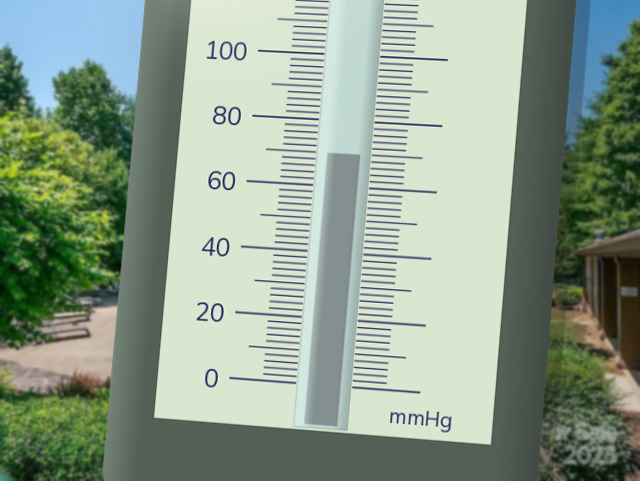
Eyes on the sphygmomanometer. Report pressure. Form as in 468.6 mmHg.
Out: 70 mmHg
